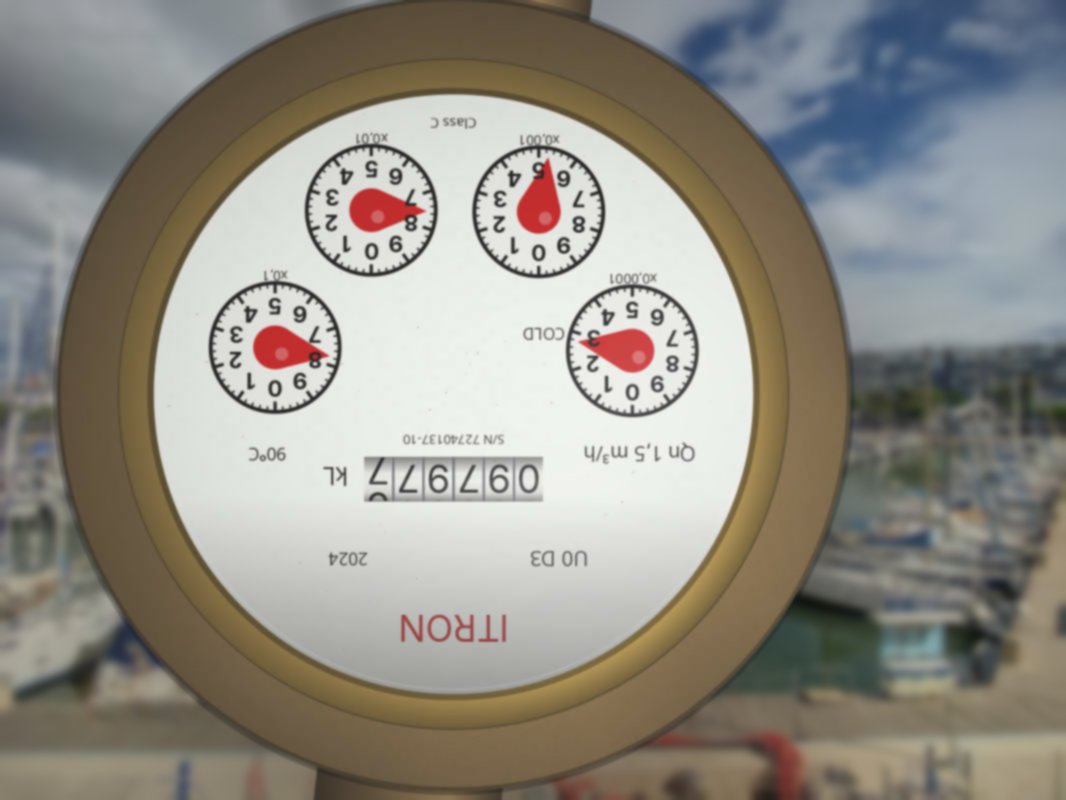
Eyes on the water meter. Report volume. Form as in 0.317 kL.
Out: 97976.7752 kL
